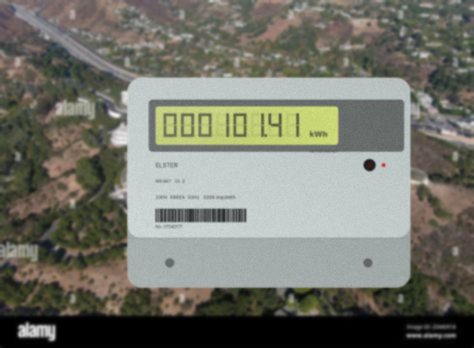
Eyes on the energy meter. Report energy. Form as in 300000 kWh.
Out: 101.41 kWh
